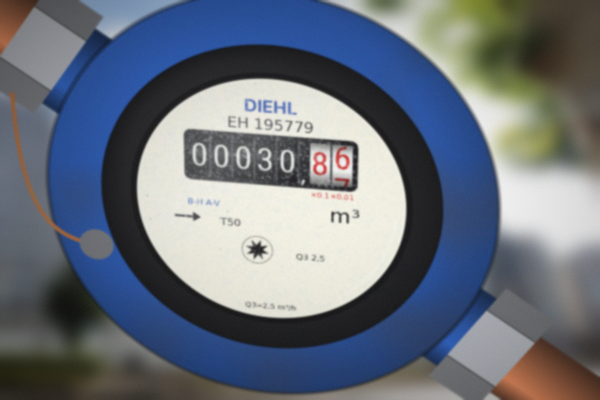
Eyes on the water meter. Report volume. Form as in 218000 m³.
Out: 30.86 m³
